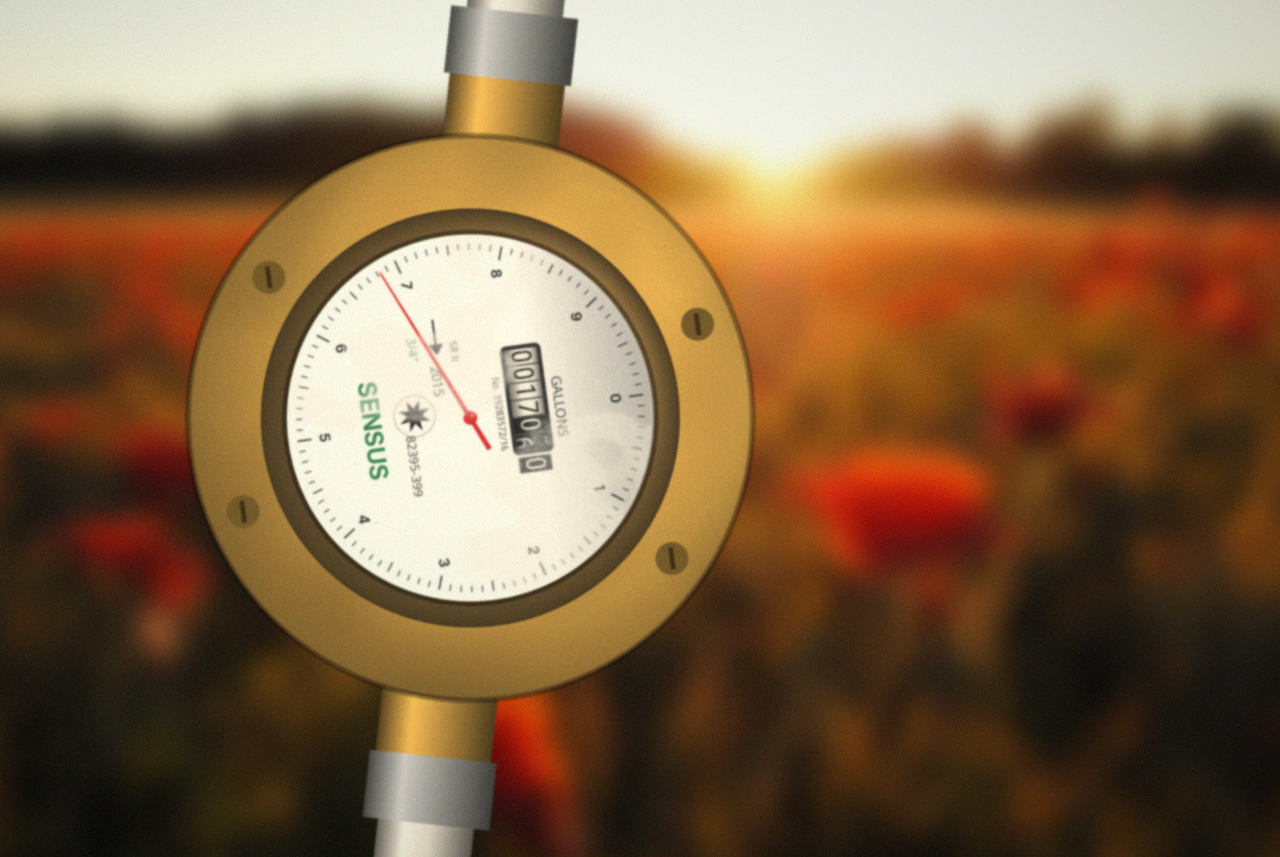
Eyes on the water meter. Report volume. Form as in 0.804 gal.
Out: 17056.8 gal
